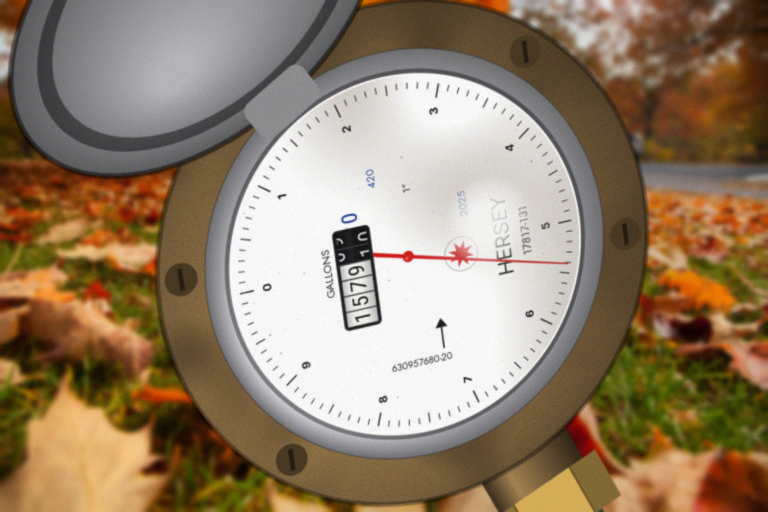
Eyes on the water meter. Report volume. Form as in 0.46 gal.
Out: 1579095.4 gal
